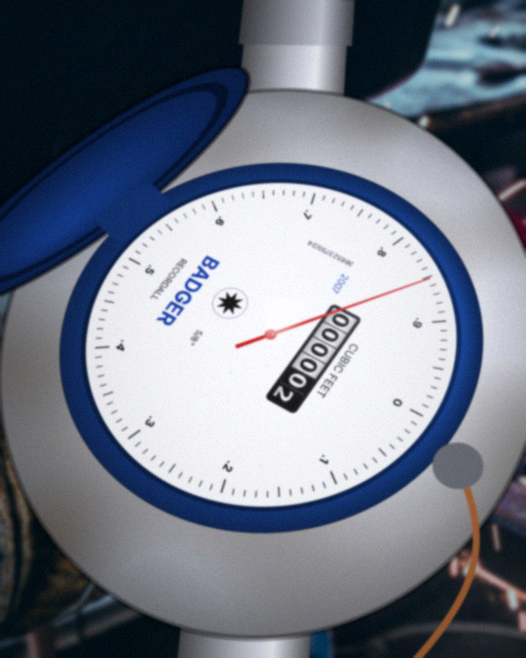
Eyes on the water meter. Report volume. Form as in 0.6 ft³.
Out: 1.85 ft³
